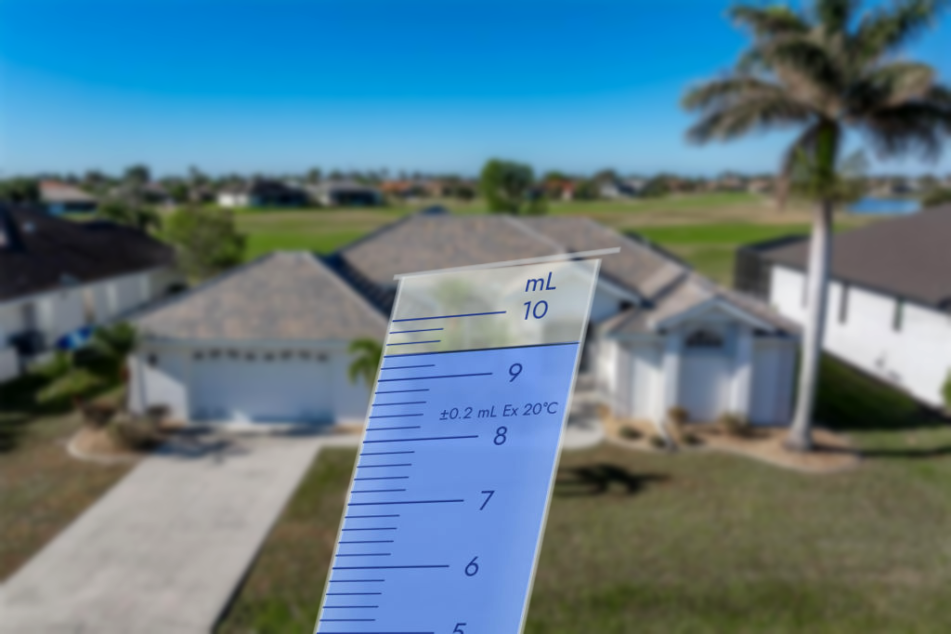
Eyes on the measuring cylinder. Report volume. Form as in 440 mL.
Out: 9.4 mL
